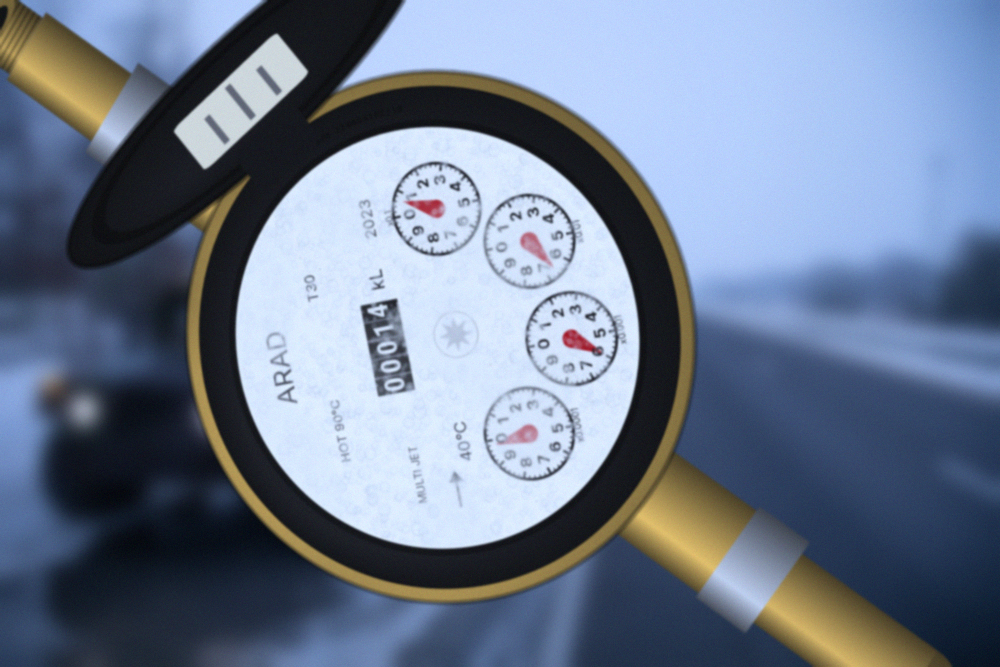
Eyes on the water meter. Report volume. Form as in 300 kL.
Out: 14.0659 kL
